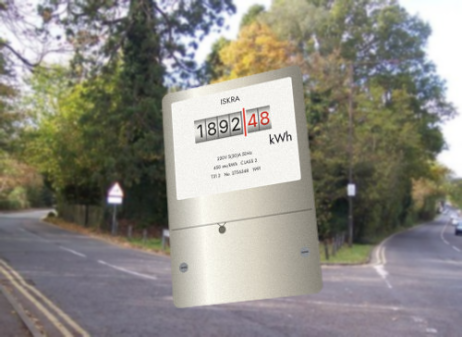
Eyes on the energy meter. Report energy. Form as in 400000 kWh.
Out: 1892.48 kWh
